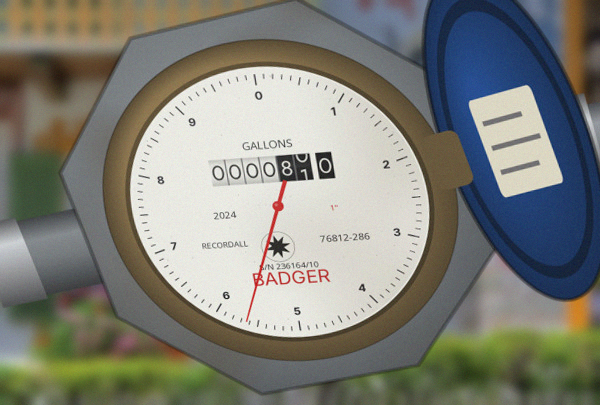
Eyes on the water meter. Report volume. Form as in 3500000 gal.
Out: 805.6 gal
